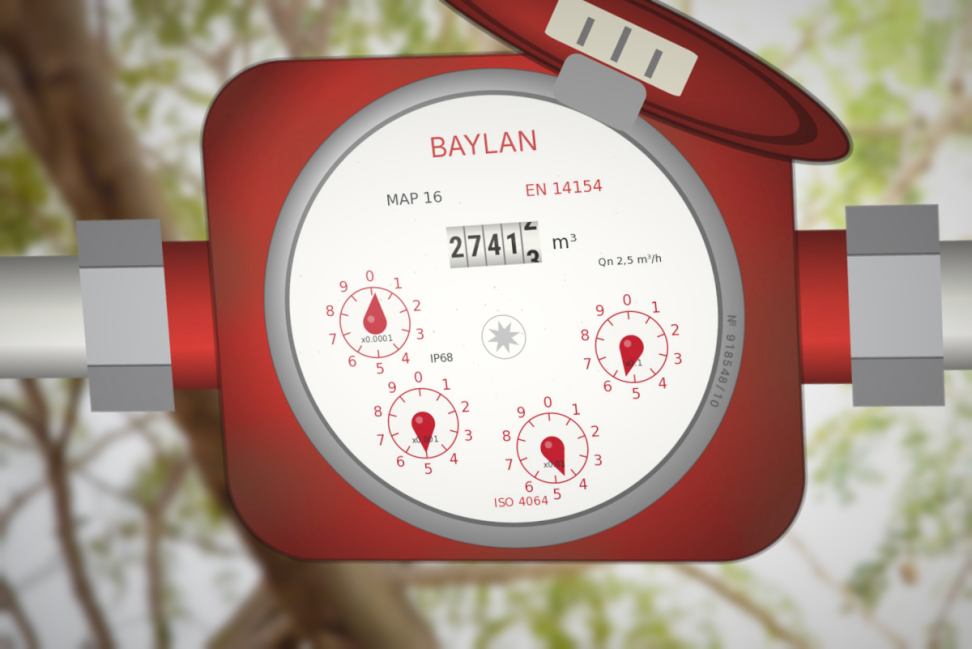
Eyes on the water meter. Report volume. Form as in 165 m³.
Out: 27412.5450 m³
